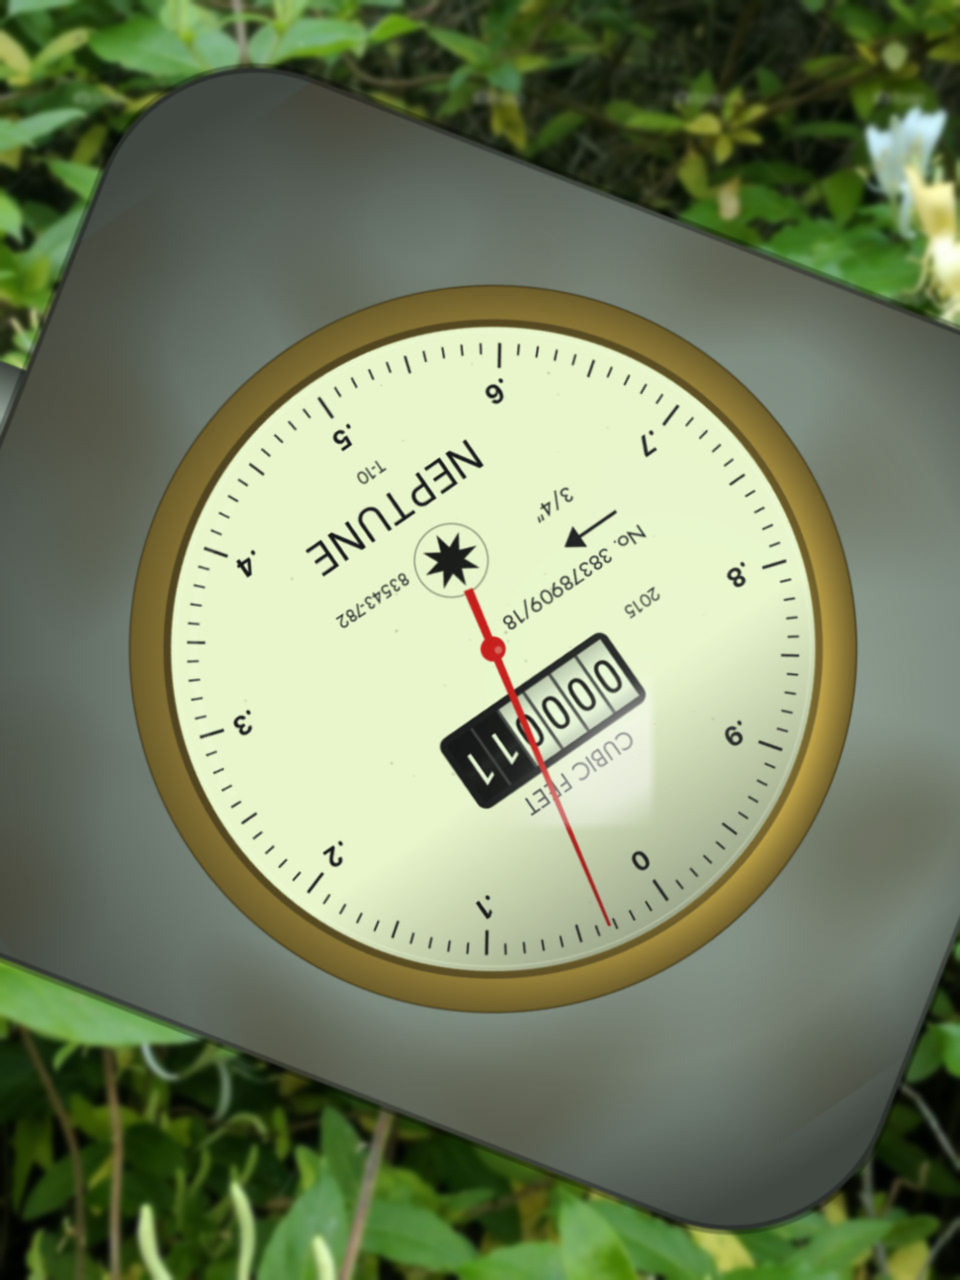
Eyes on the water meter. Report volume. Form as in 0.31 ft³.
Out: 11.03 ft³
